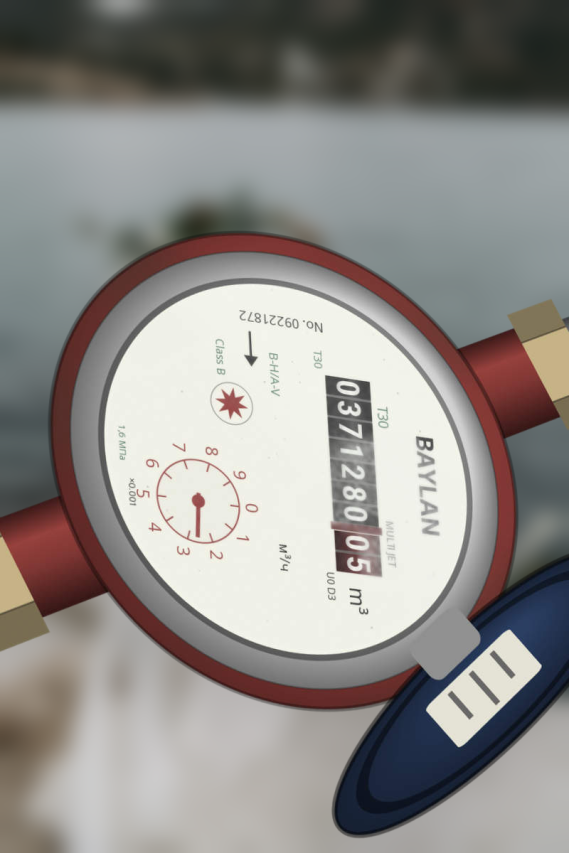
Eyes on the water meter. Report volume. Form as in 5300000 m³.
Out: 371280.052 m³
